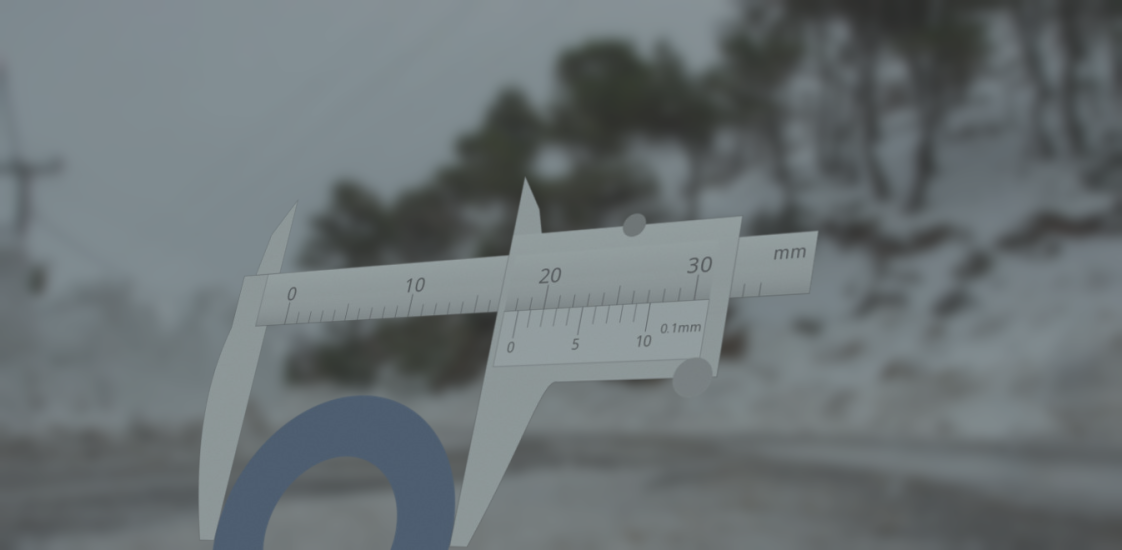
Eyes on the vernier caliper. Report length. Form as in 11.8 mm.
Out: 18.2 mm
